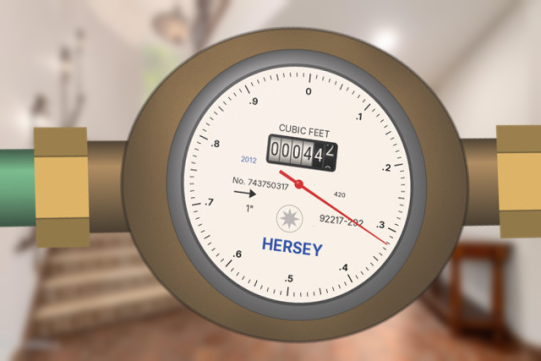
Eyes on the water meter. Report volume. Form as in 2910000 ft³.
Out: 442.32 ft³
